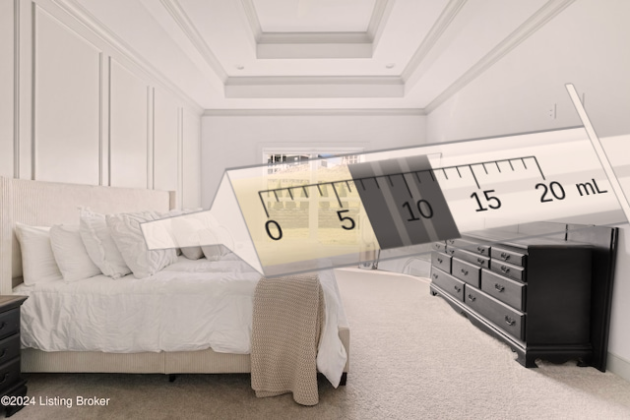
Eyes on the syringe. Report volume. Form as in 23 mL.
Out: 6.5 mL
